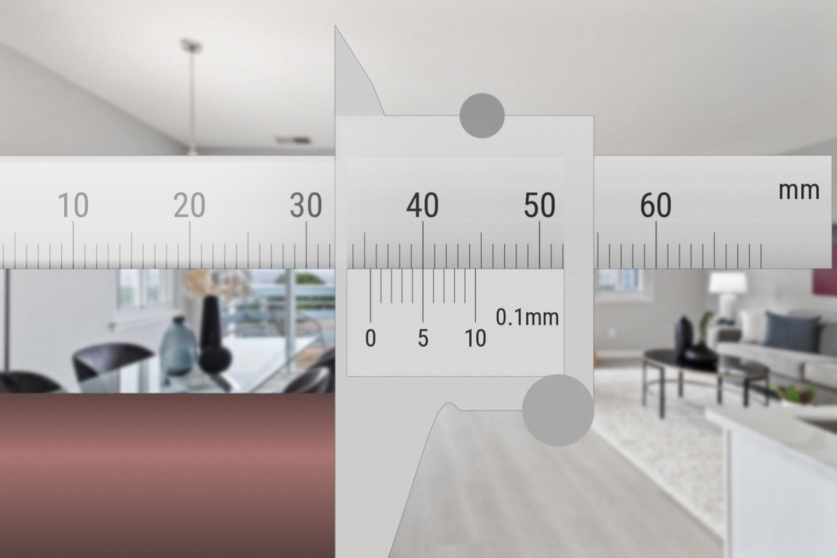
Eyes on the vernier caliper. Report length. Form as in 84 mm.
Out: 35.5 mm
